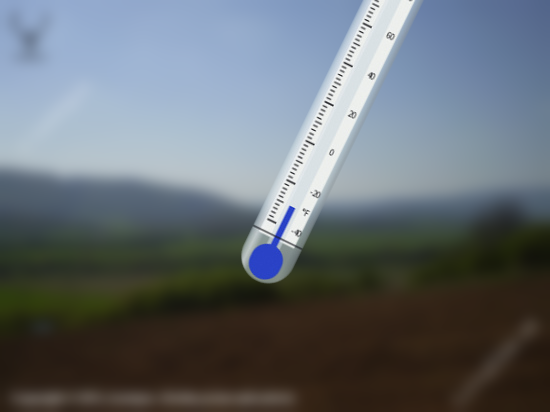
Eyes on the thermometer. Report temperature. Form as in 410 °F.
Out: -30 °F
